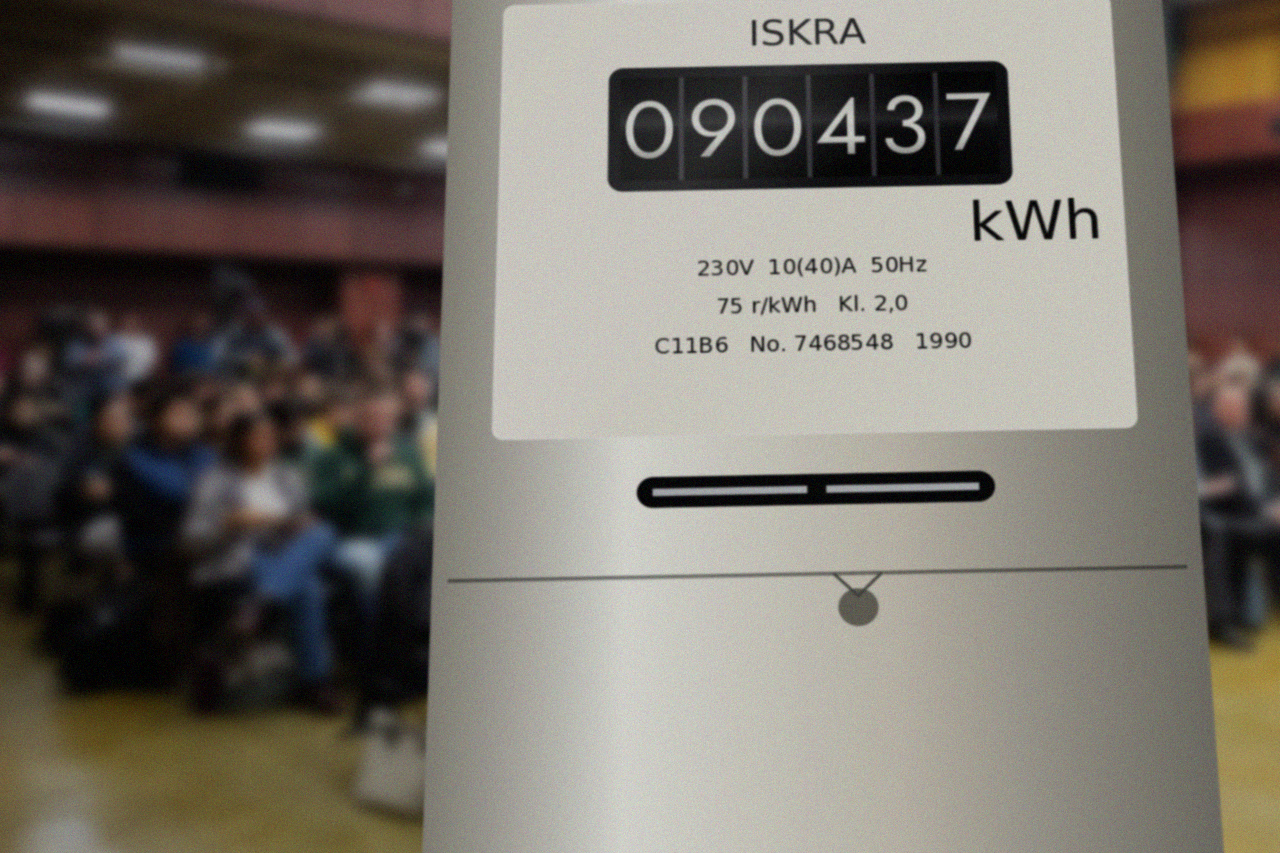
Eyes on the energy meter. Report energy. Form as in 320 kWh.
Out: 90437 kWh
